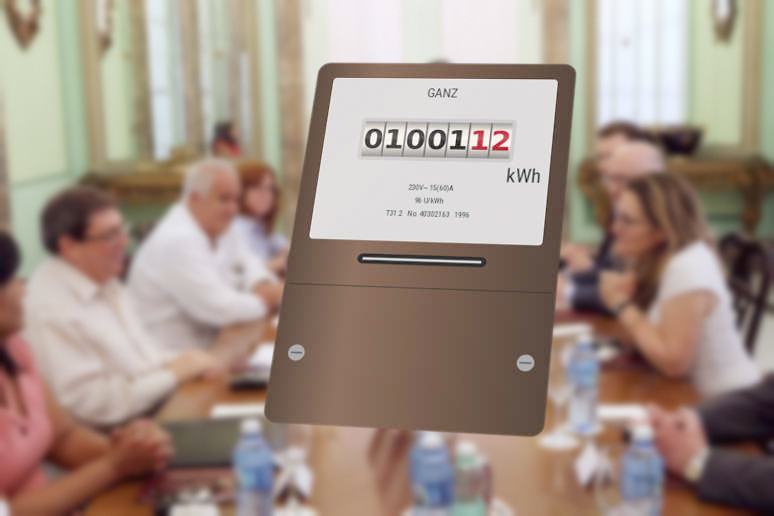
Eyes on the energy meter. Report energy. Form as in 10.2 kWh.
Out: 1001.12 kWh
